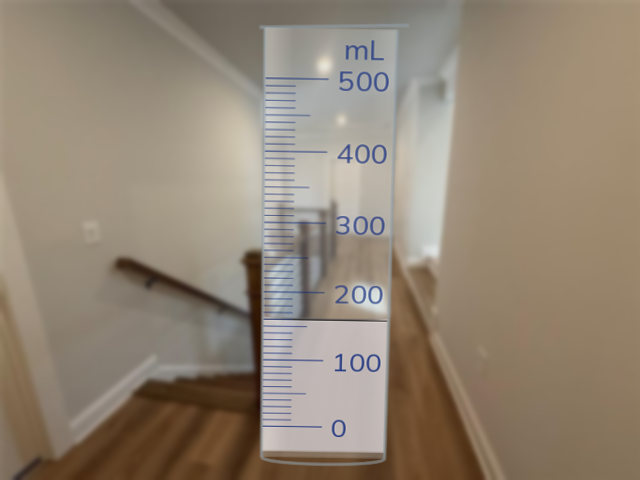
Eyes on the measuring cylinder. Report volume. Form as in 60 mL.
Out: 160 mL
